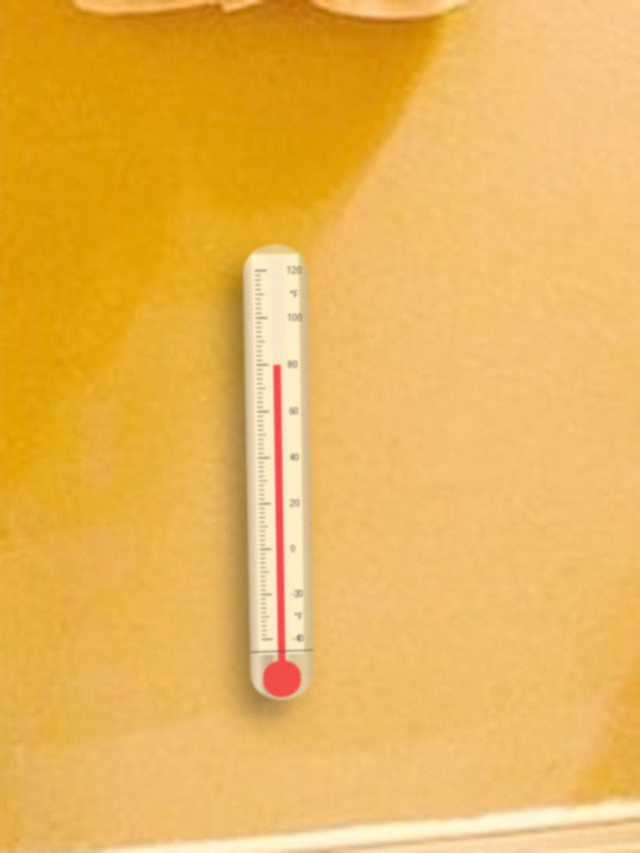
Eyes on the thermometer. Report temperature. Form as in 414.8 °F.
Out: 80 °F
